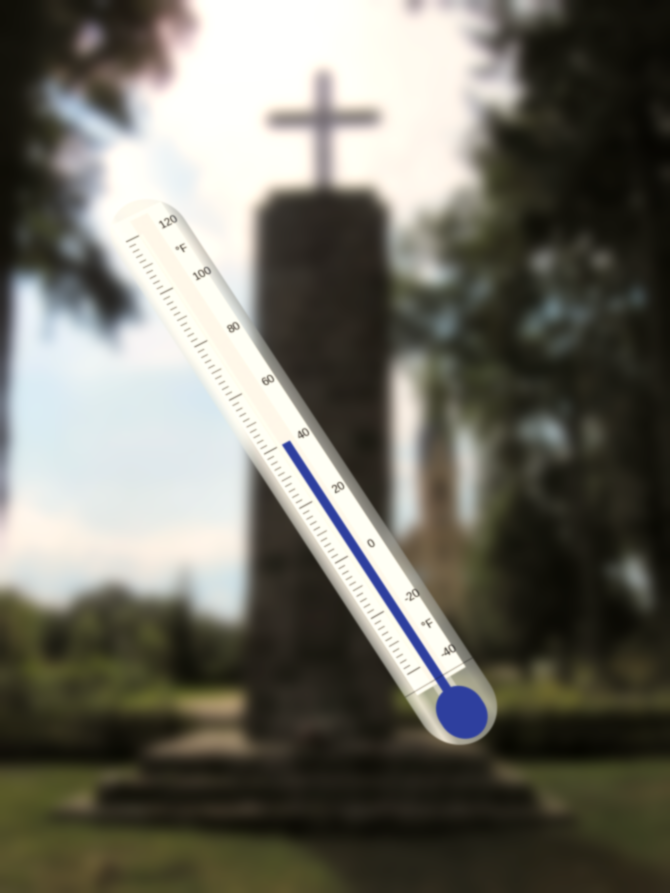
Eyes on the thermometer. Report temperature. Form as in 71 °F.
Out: 40 °F
